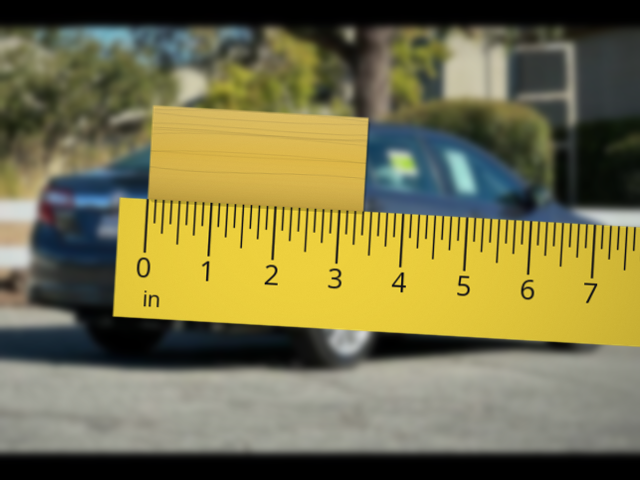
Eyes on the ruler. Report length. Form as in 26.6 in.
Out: 3.375 in
